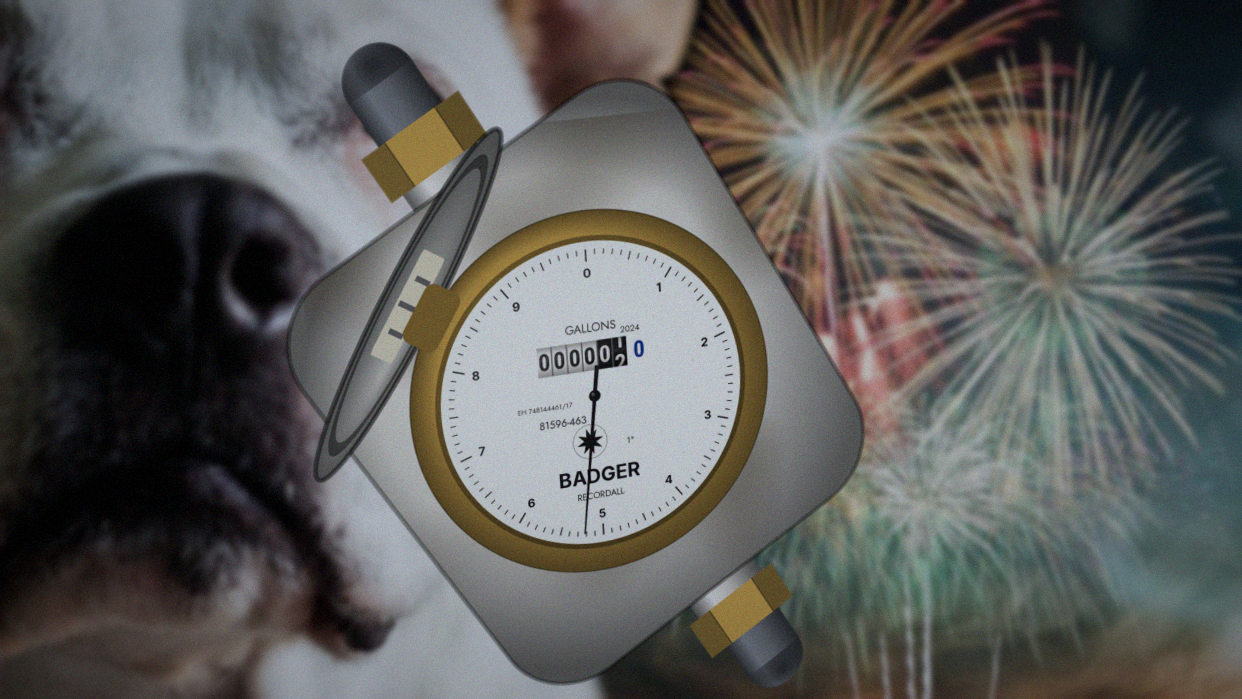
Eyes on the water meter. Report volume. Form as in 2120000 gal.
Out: 15.2 gal
